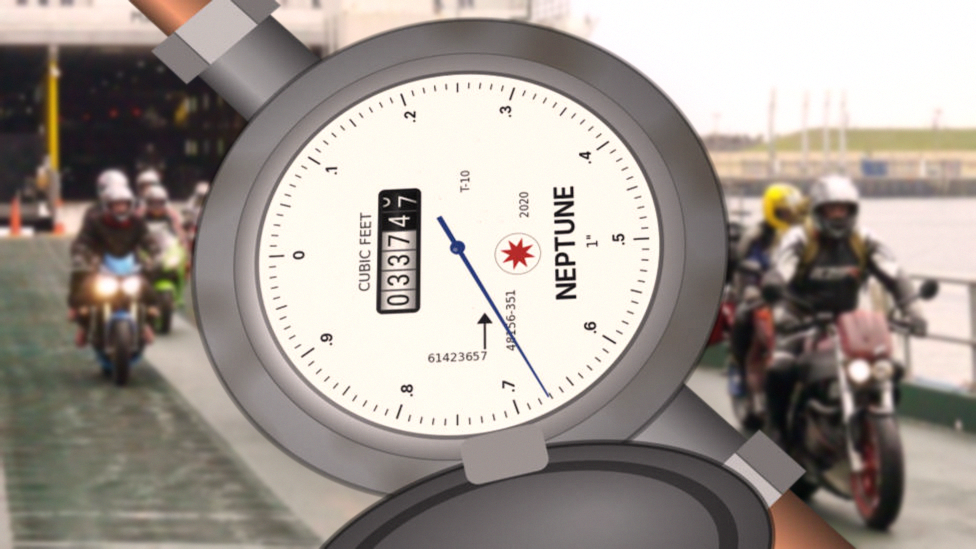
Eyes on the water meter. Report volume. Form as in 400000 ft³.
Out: 33746.67 ft³
